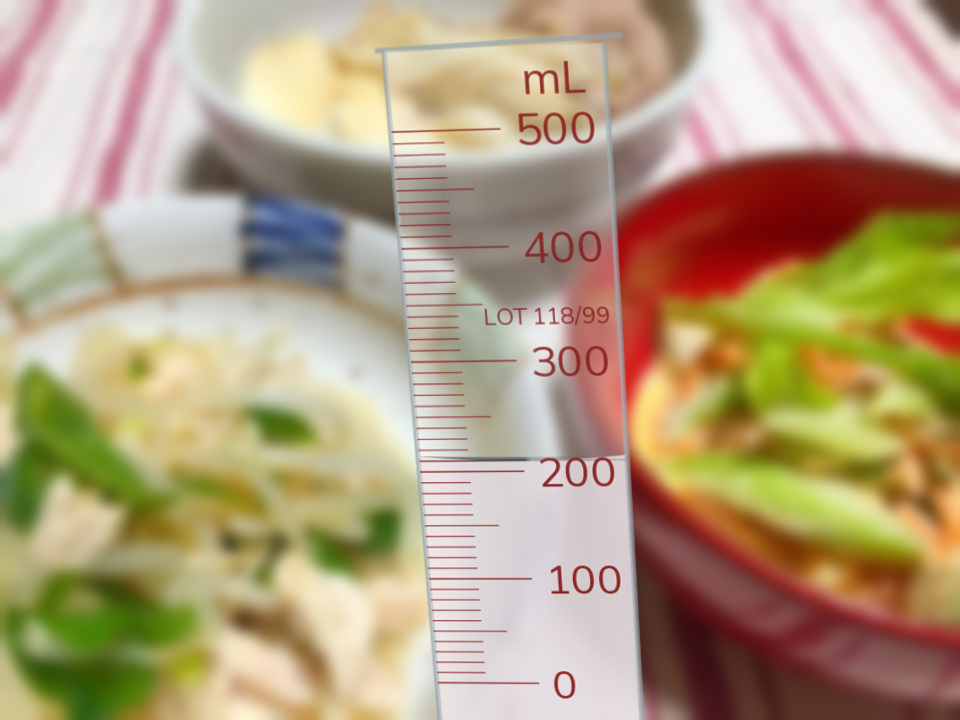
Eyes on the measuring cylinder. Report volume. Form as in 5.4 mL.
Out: 210 mL
